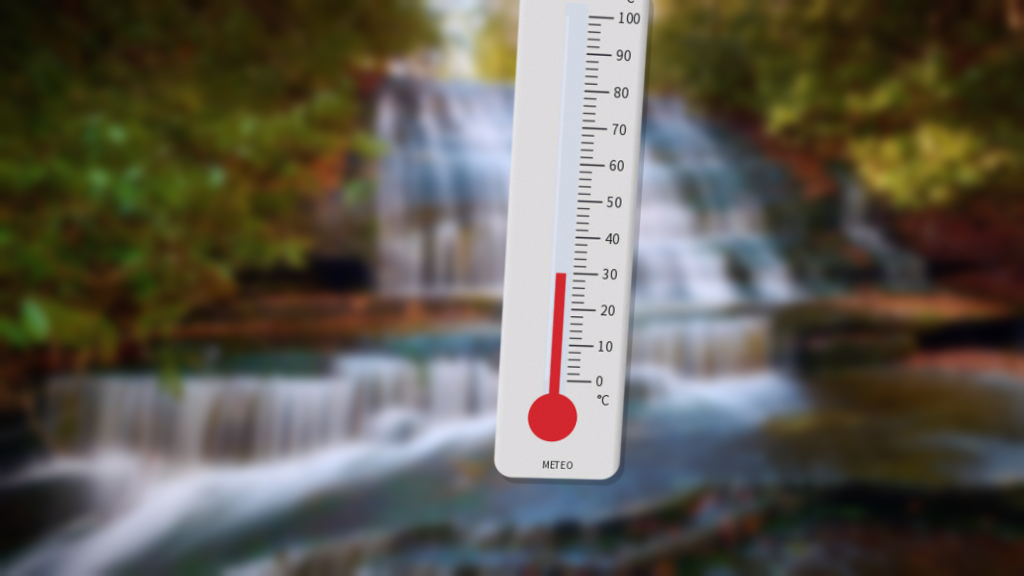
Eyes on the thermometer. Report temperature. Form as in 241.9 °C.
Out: 30 °C
